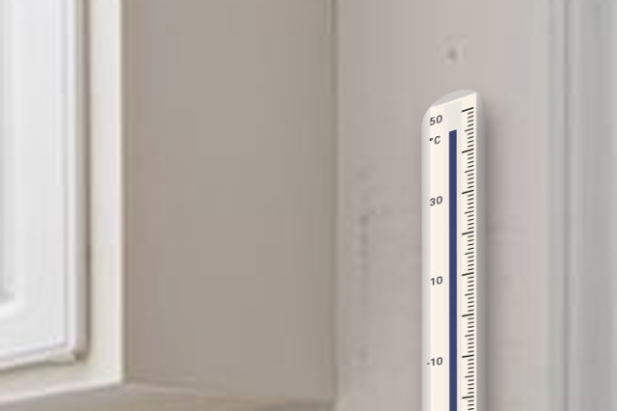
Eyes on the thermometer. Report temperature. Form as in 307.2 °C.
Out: 46 °C
